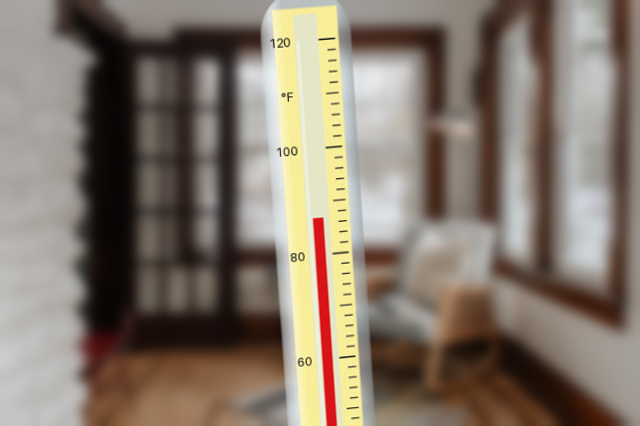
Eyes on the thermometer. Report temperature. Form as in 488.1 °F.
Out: 87 °F
